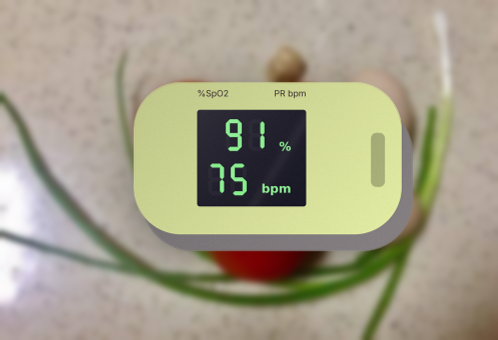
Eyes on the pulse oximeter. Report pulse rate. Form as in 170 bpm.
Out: 75 bpm
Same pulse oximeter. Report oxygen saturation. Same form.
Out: 91 %
